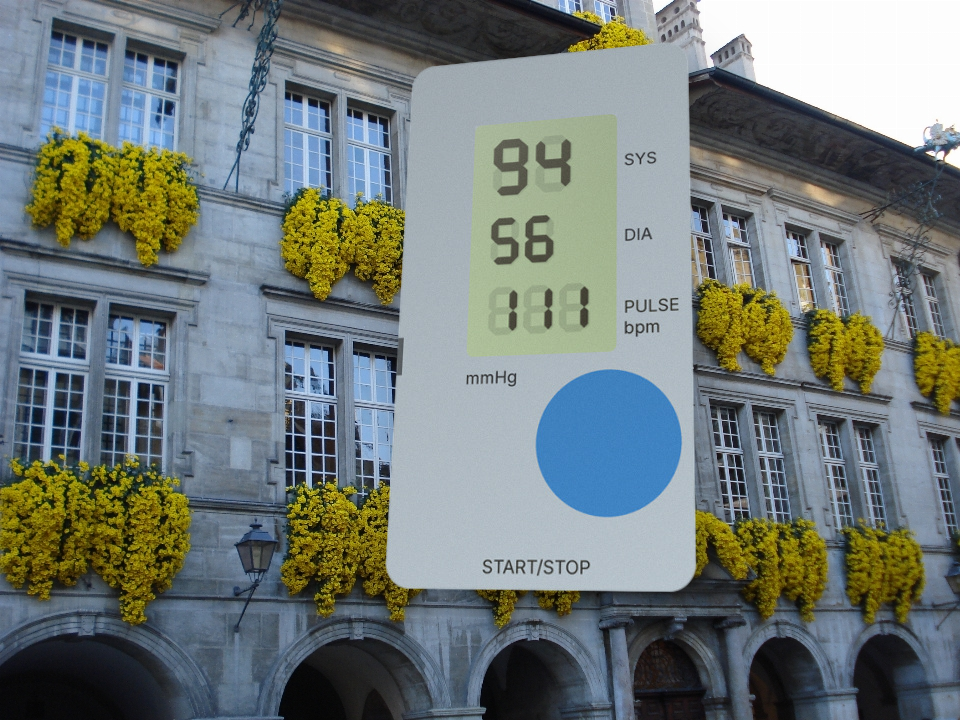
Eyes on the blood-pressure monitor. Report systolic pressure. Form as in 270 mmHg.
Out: 94 mmHg
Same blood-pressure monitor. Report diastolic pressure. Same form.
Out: 56 mmHg
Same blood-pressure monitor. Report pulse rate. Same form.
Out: 111 bpm
